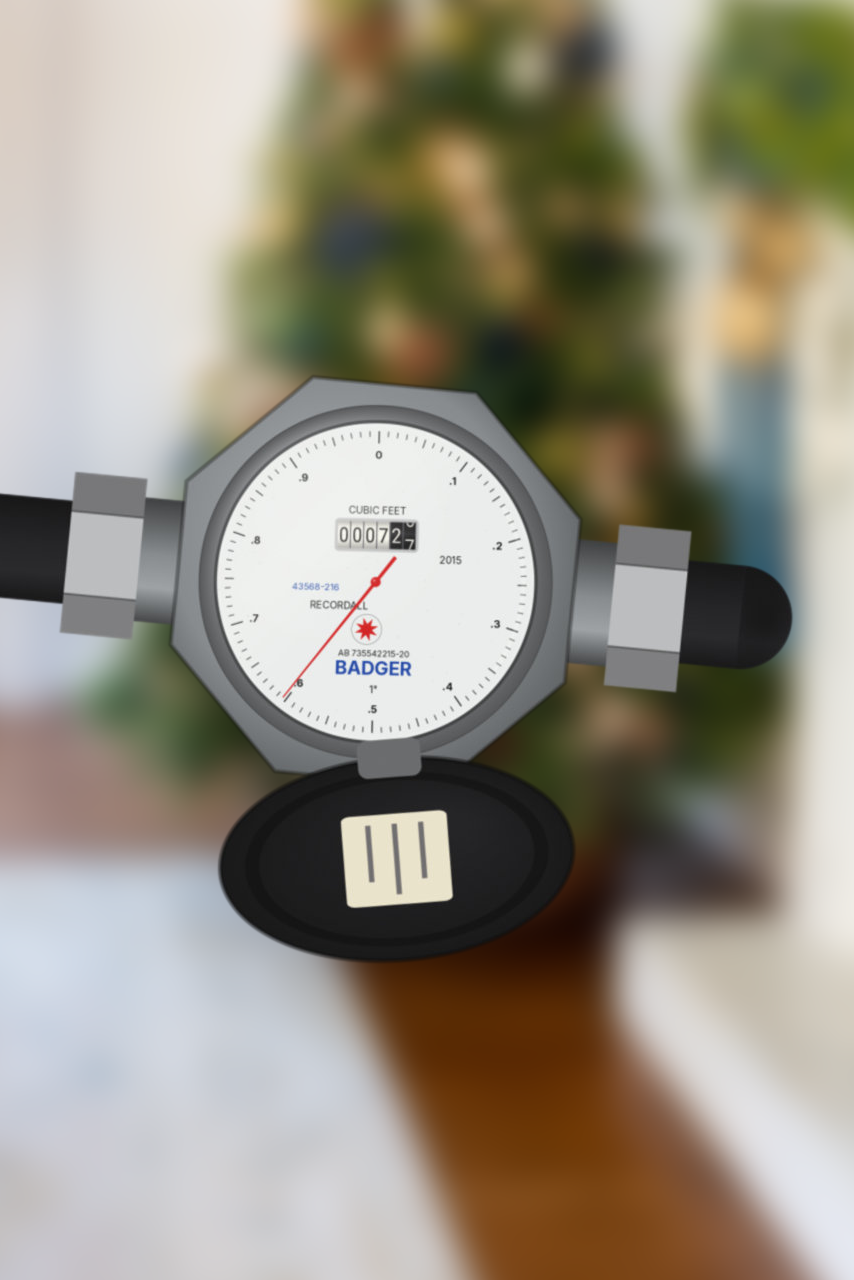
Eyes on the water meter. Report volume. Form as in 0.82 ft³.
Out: 726.60 ft³
